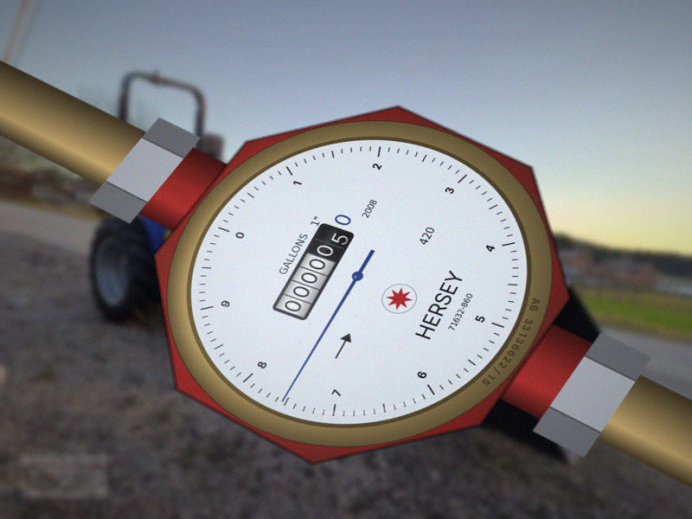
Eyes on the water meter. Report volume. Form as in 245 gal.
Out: 47.5 gal
